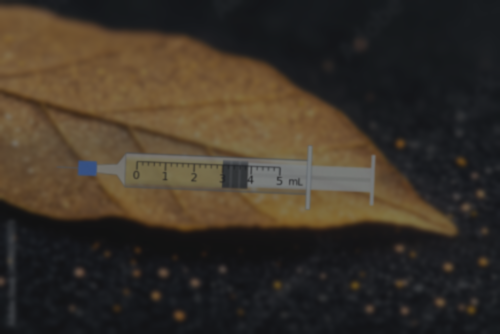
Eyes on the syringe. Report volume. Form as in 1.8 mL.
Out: 3 mL
